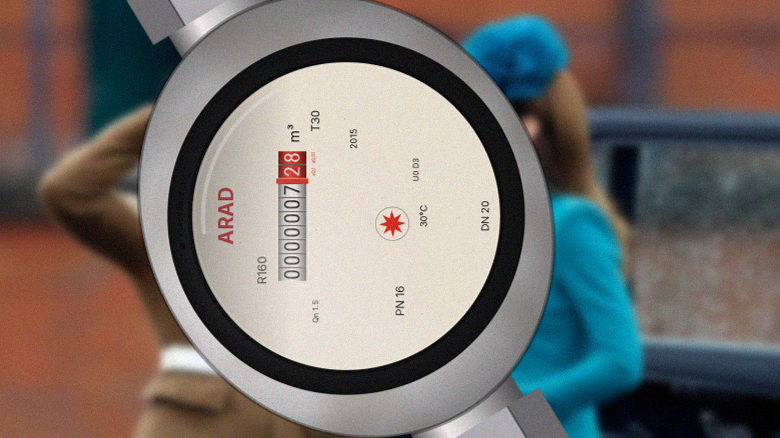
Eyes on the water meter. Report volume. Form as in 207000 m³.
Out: 7.28 m³
